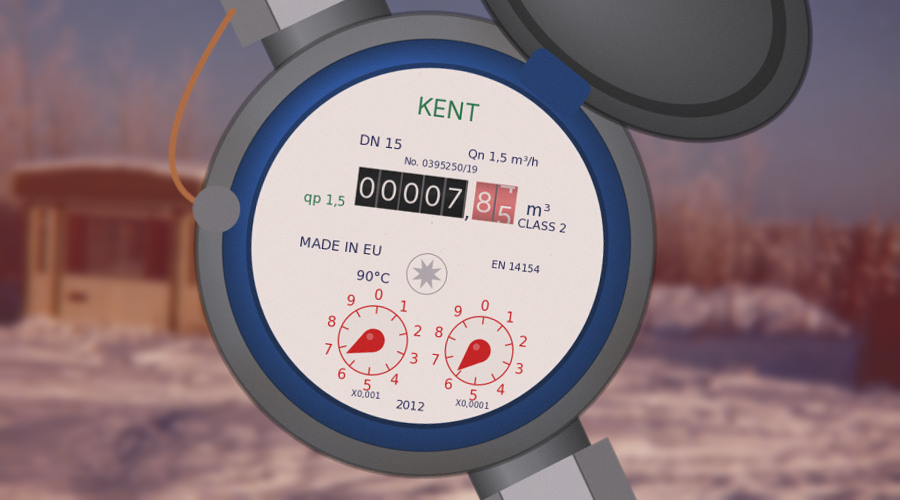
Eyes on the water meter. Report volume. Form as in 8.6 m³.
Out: 7.8466 m³
